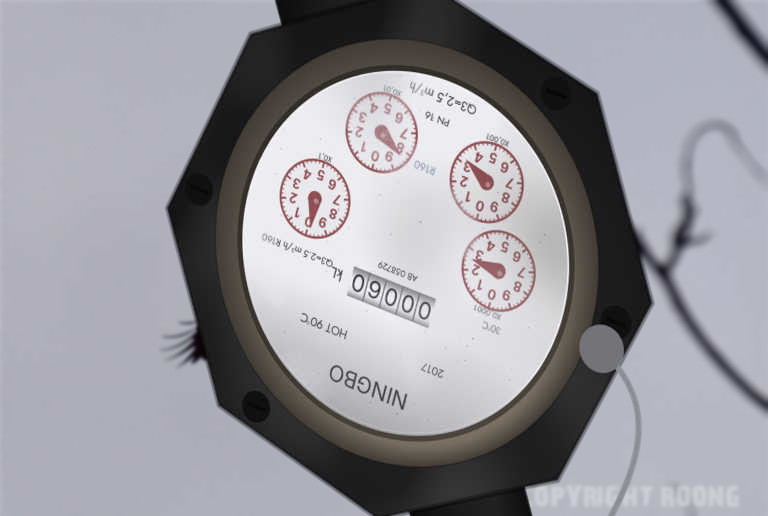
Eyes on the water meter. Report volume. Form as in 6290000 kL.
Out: 59.9832 kL
